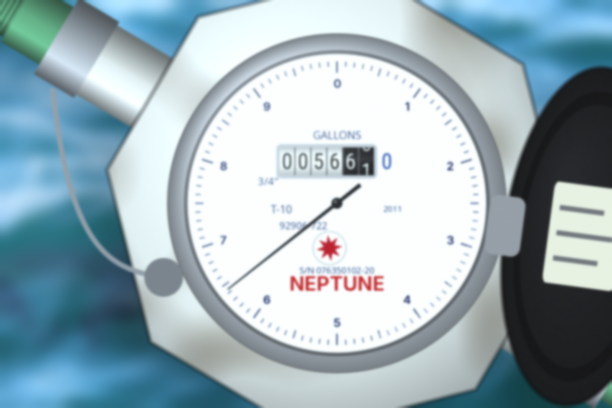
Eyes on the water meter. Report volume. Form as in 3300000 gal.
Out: 56606.4 gal
